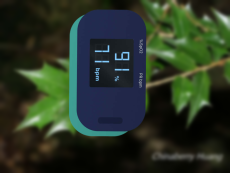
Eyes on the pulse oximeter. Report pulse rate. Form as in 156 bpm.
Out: 71 bpm
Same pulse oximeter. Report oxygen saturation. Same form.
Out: 91 %
